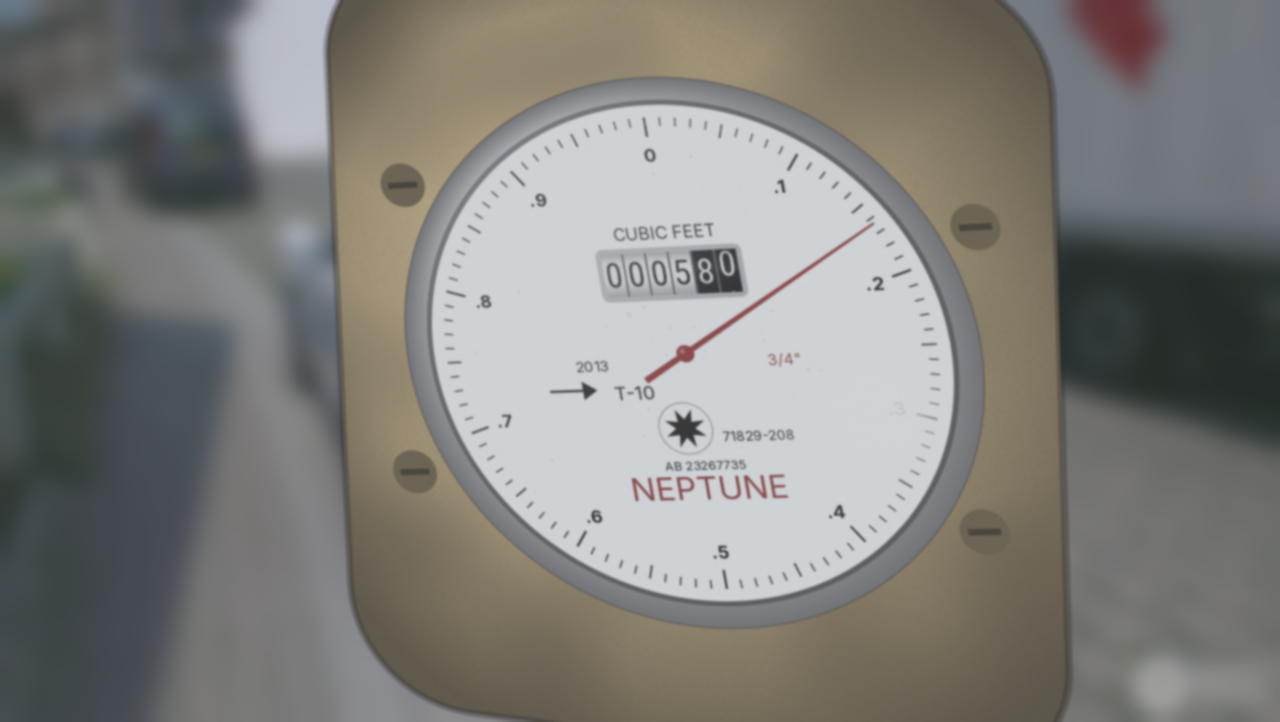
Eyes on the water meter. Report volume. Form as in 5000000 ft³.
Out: 580.16 ft³
